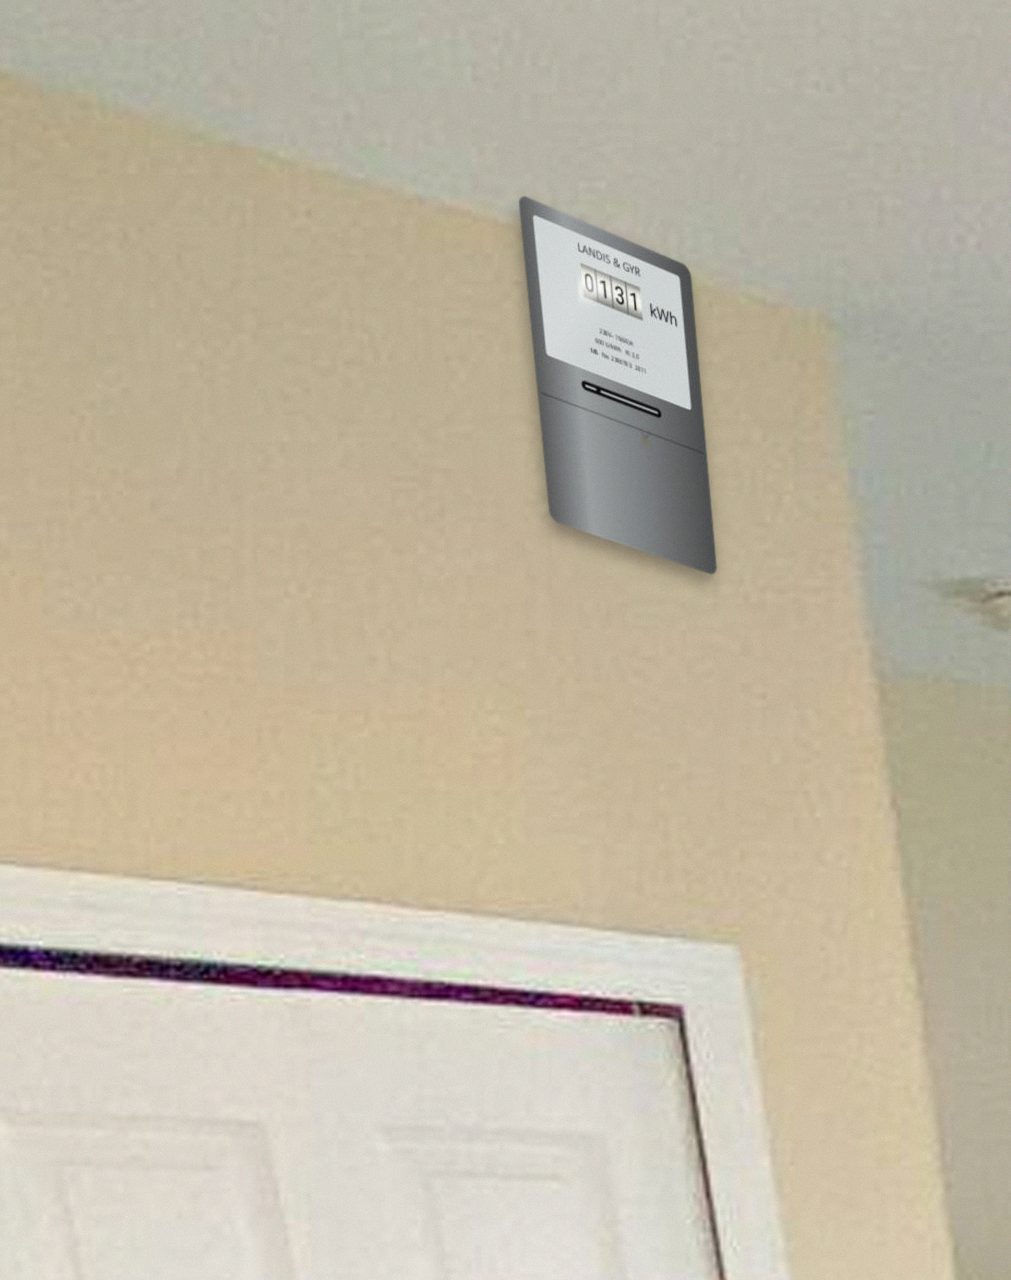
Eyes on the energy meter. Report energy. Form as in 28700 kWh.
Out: 131 kWh
